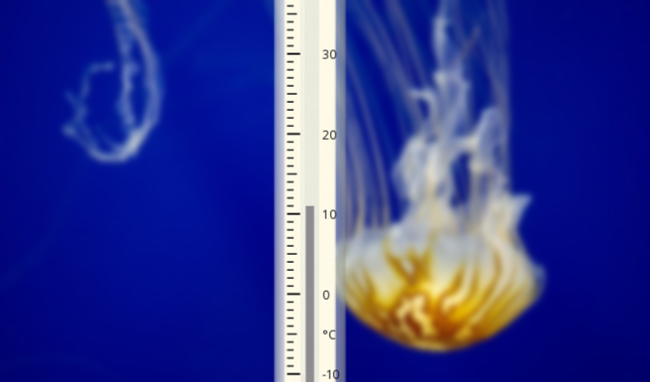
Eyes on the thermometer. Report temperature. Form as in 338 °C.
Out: 11 °C
